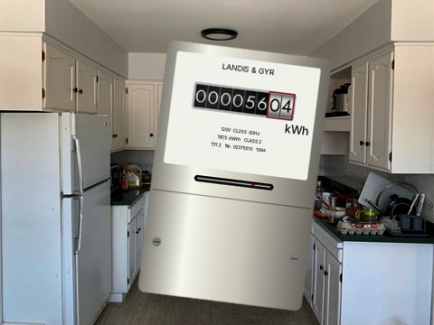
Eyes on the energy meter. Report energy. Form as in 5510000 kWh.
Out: 56.04 kWh
